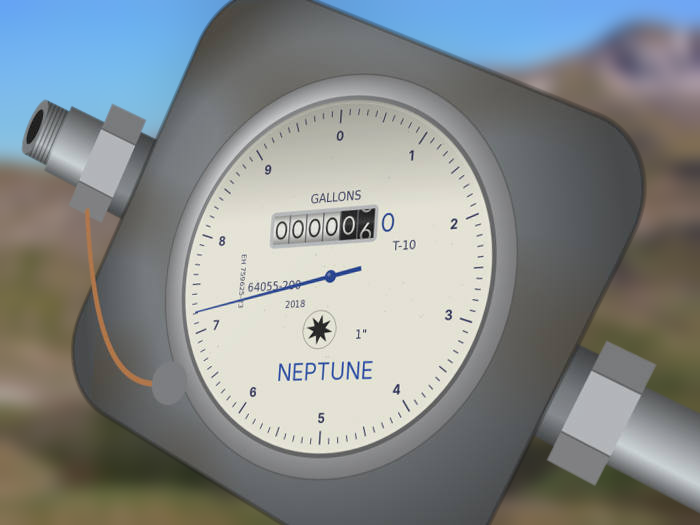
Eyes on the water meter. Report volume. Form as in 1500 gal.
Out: 57.2 gal
